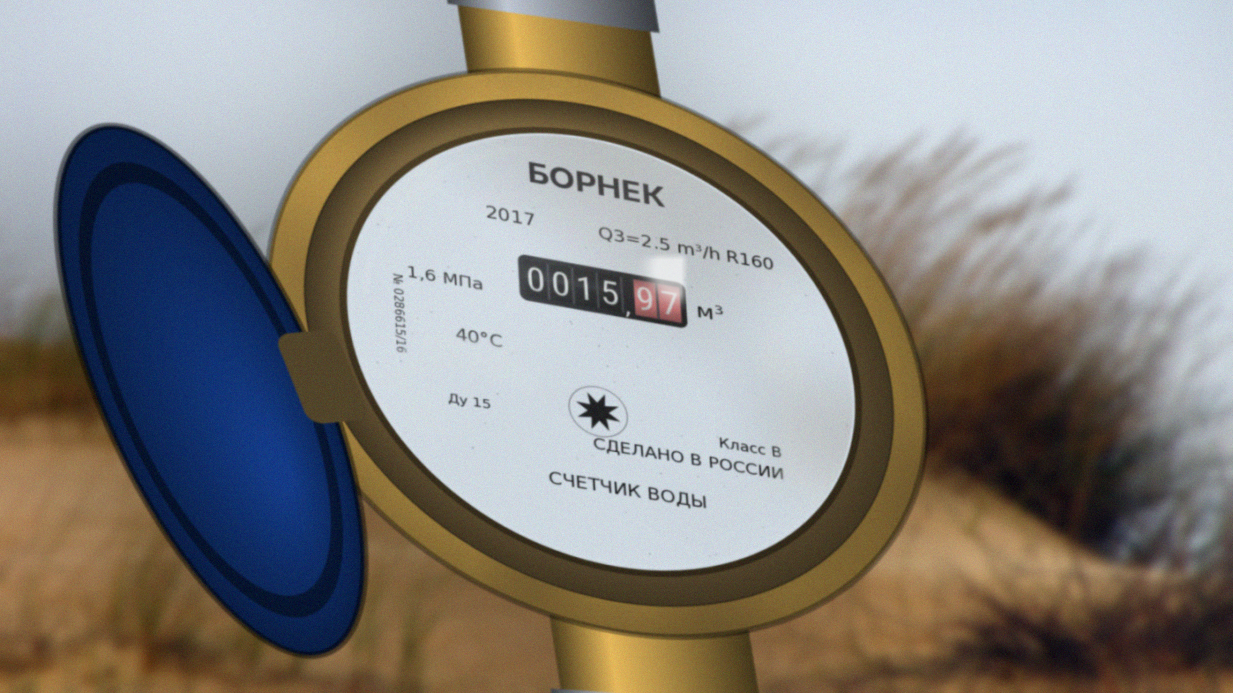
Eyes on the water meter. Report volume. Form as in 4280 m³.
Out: 15.97 m³
